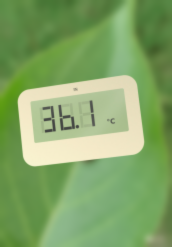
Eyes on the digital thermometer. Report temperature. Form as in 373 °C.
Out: 36.1 °C
